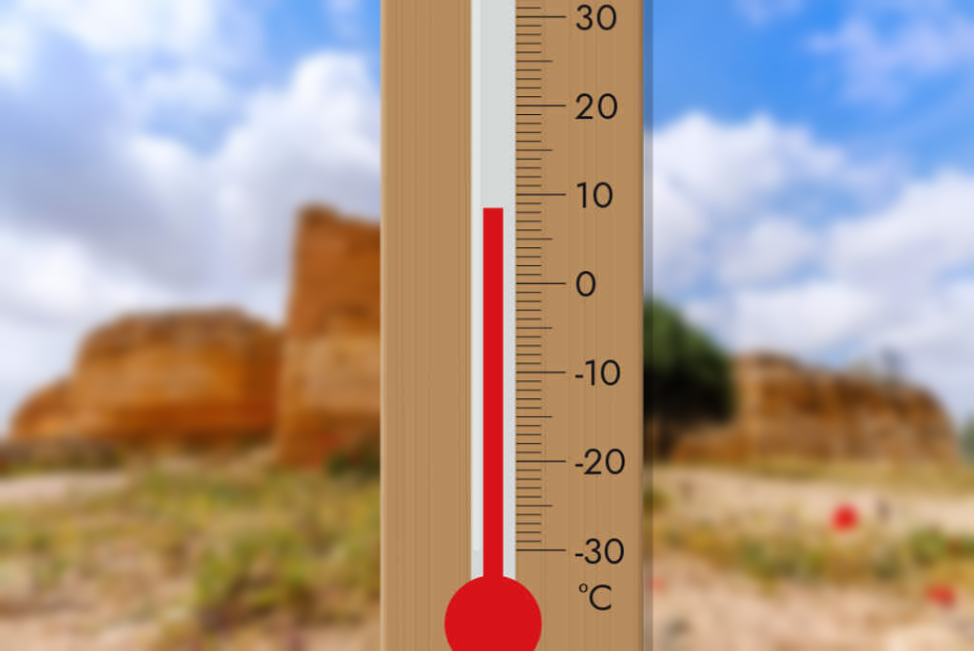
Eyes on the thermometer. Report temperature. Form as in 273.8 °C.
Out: 8.5 °C
